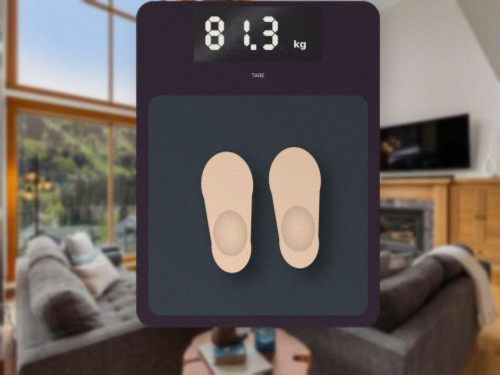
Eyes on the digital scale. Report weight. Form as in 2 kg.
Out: 81.3 kg
